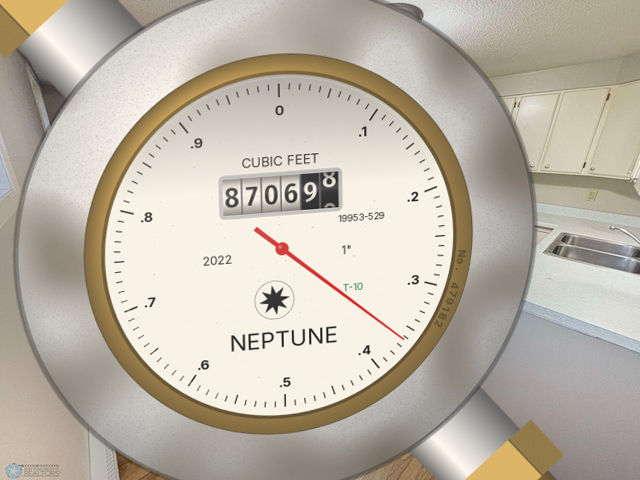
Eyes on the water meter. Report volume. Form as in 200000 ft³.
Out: 870698.36 ft³
